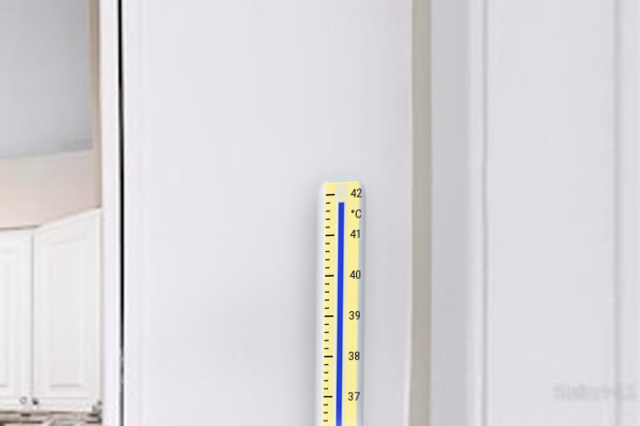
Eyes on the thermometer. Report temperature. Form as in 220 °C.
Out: 41.8 °C
